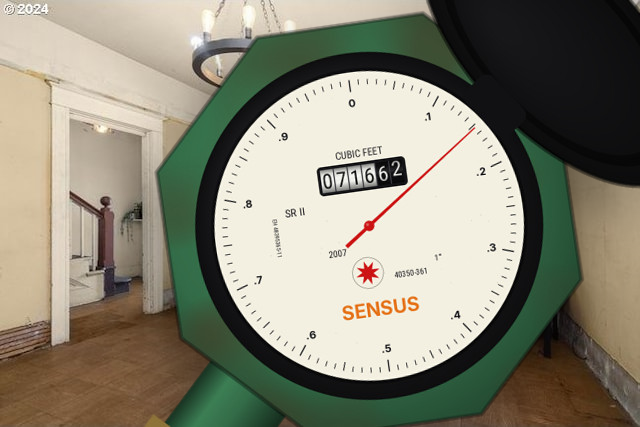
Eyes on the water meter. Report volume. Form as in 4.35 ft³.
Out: 71662.15 ft³
